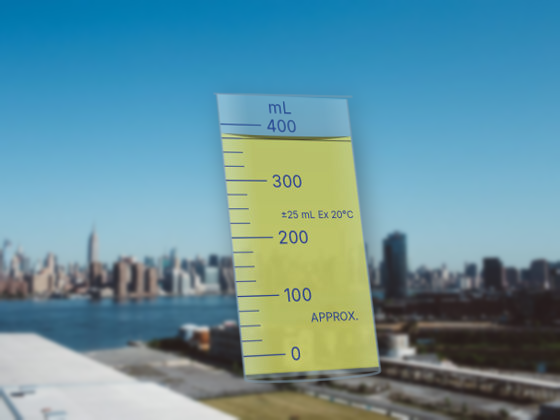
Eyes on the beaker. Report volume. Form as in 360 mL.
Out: 375 mL
